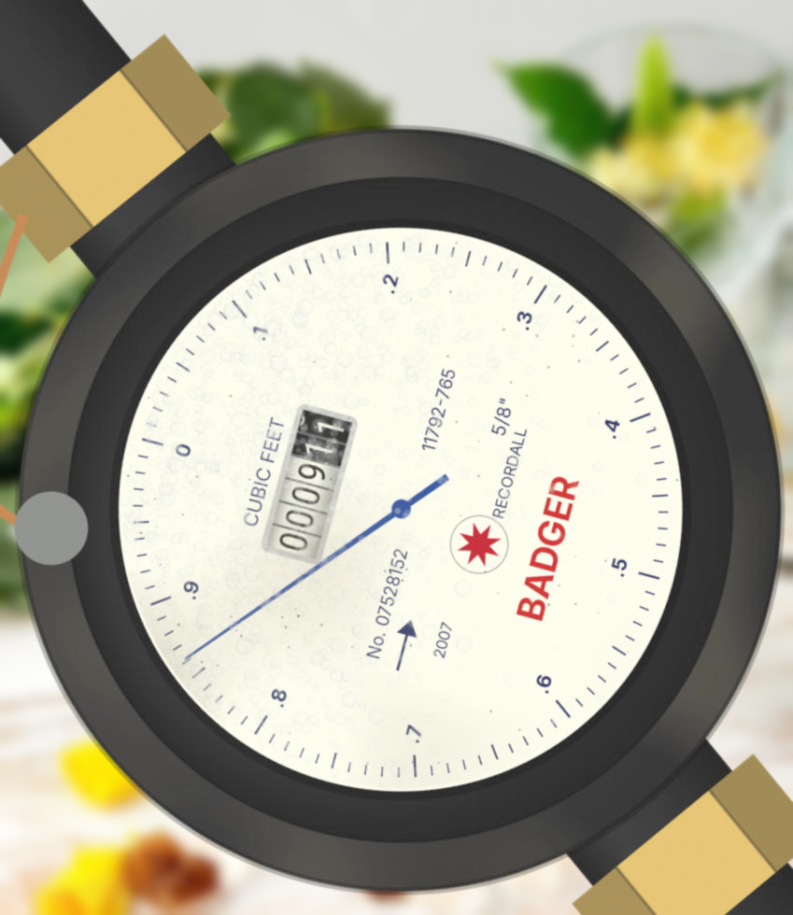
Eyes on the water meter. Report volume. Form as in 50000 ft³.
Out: 910.86 ft³
